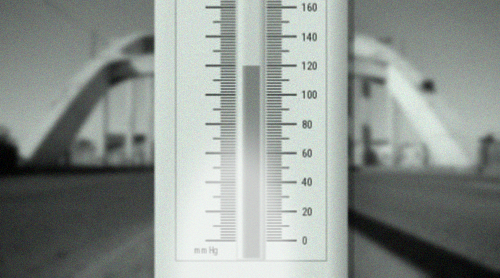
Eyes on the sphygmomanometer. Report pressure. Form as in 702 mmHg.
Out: 120 mmHg
